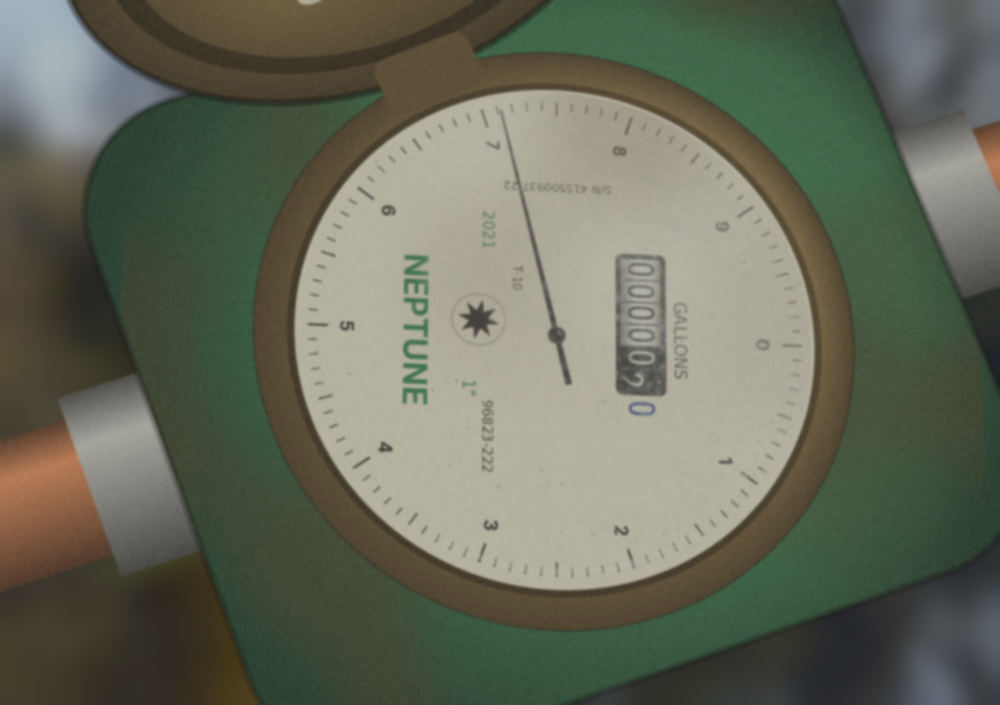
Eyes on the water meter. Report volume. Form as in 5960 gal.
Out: 17.1 gal
